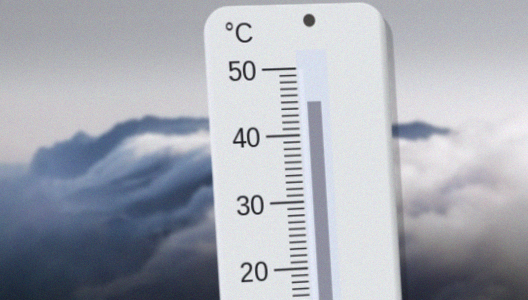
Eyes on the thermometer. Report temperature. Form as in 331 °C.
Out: 45 °C
